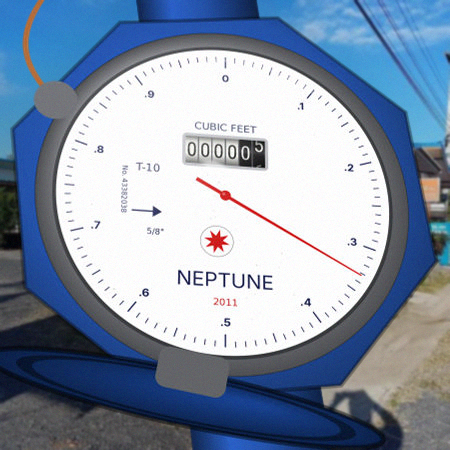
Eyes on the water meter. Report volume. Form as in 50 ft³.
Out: 5.33 ft³
